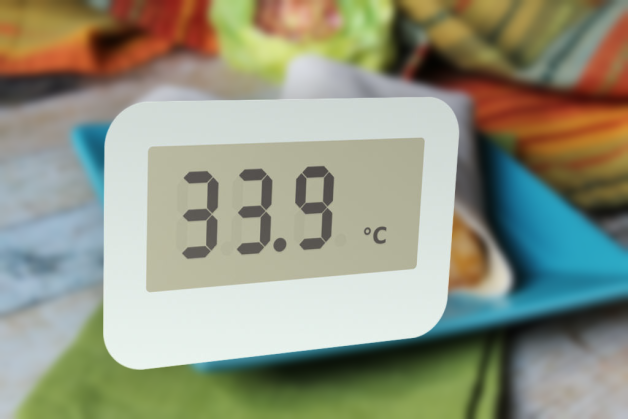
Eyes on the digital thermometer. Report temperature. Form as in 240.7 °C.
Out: 33.9 °C
